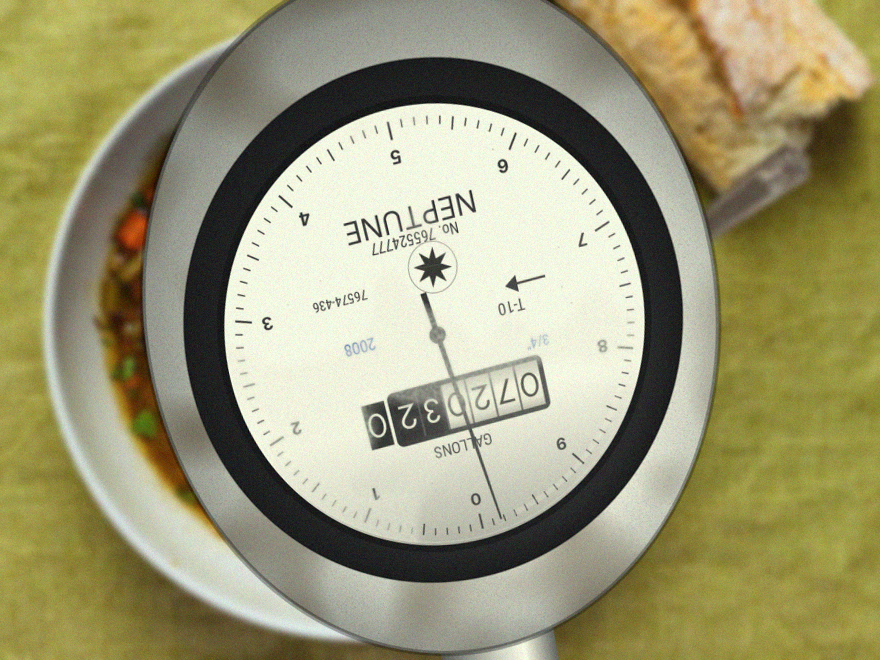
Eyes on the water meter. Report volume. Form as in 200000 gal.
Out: 720319.8 gal
